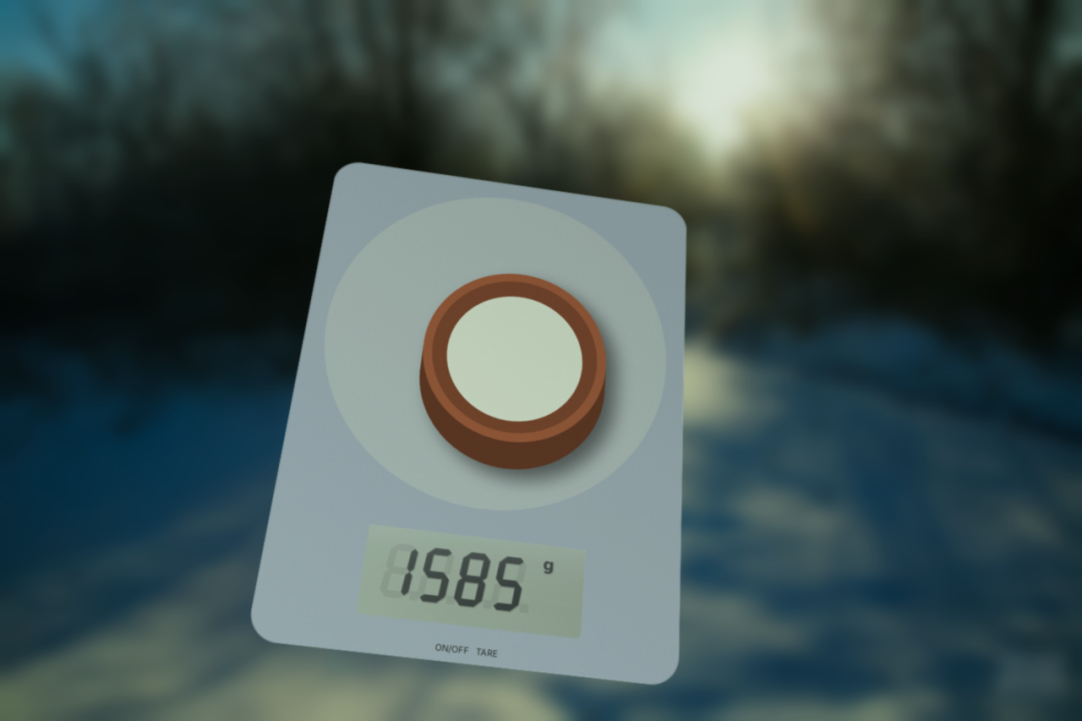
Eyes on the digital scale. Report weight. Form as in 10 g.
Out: 1585 g
